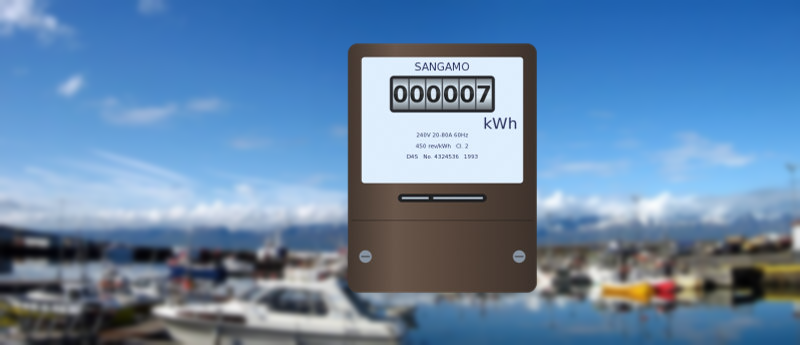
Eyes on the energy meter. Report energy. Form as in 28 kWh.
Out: 7 kWh
